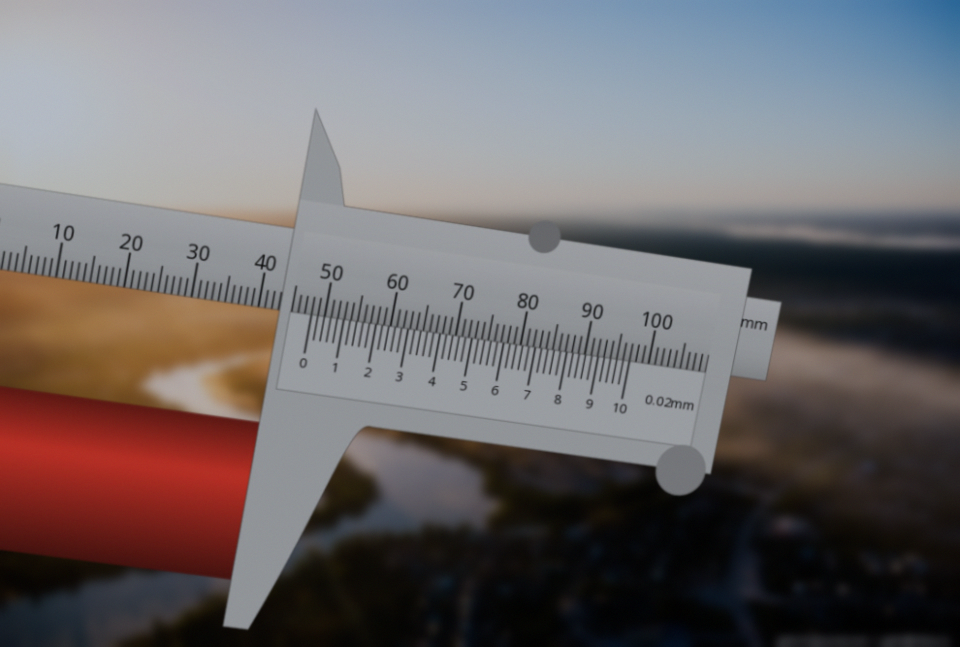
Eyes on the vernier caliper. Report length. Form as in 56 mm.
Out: 48.0 mm
